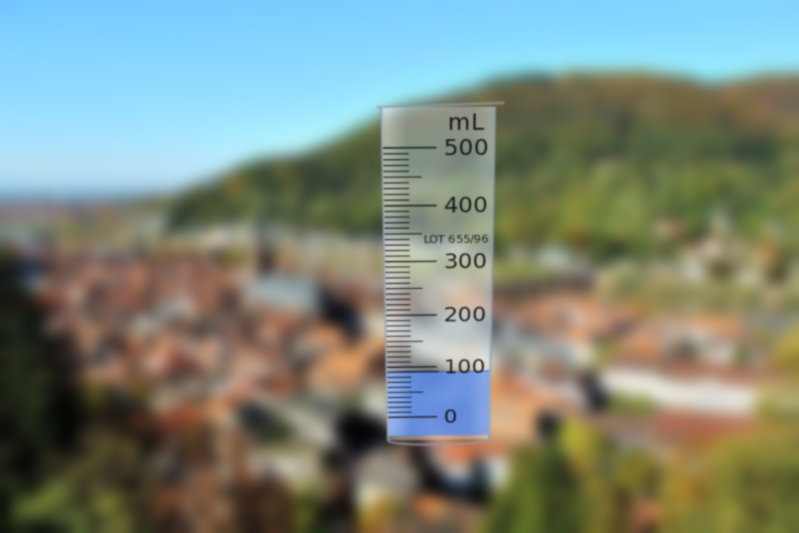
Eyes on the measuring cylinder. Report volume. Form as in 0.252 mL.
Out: 90 mL
